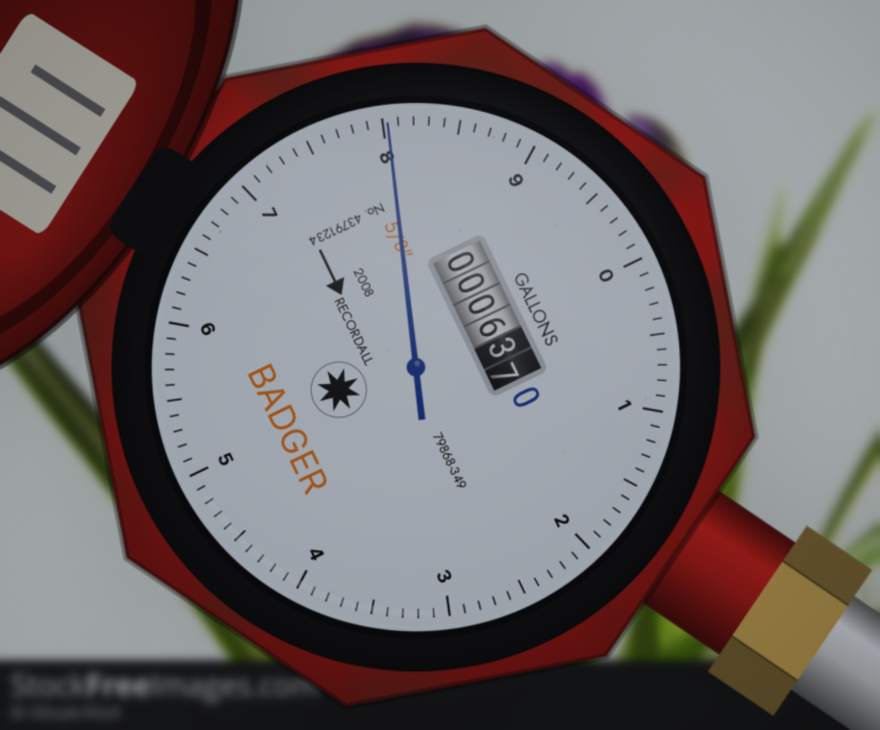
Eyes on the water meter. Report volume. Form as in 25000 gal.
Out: 6368.0 gal
